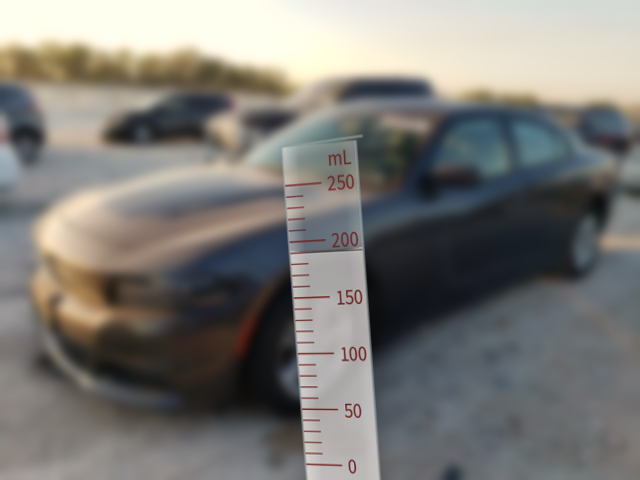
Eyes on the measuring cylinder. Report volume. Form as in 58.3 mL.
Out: 190 mL
